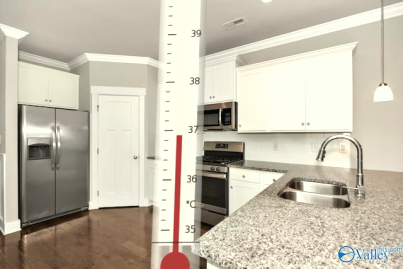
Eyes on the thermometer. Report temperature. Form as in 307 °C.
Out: 36.9 °C
